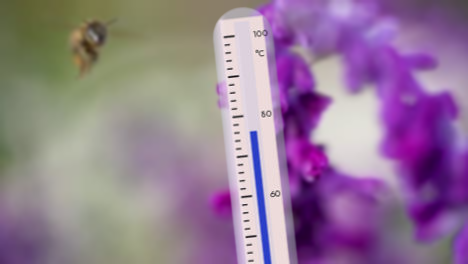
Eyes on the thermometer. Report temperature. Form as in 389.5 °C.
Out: 76 °C
